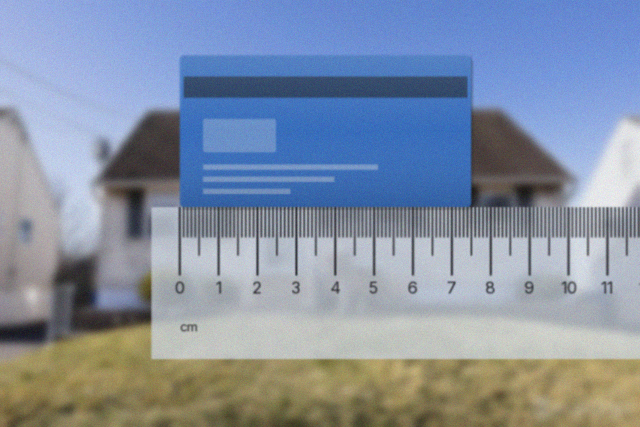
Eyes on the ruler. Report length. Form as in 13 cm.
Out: 7.5 cm
